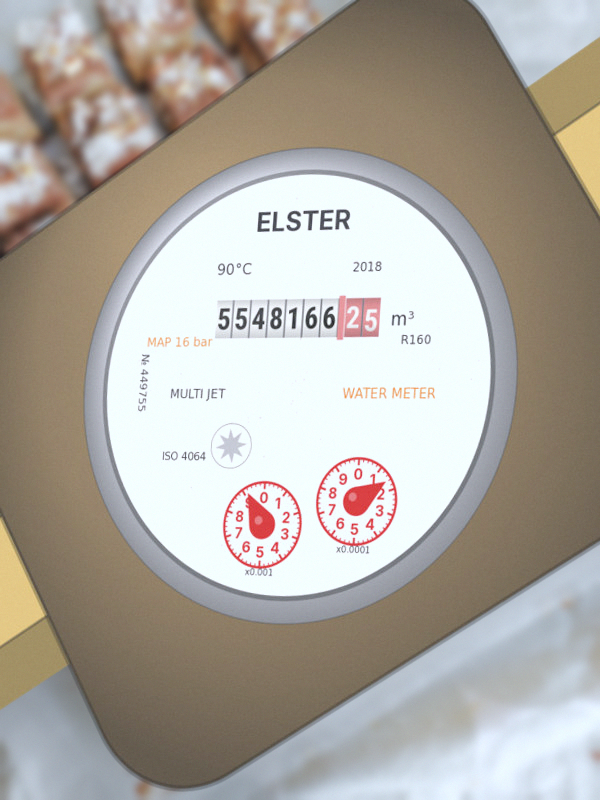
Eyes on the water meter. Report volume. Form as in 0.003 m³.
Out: 5548166.2491 m³
